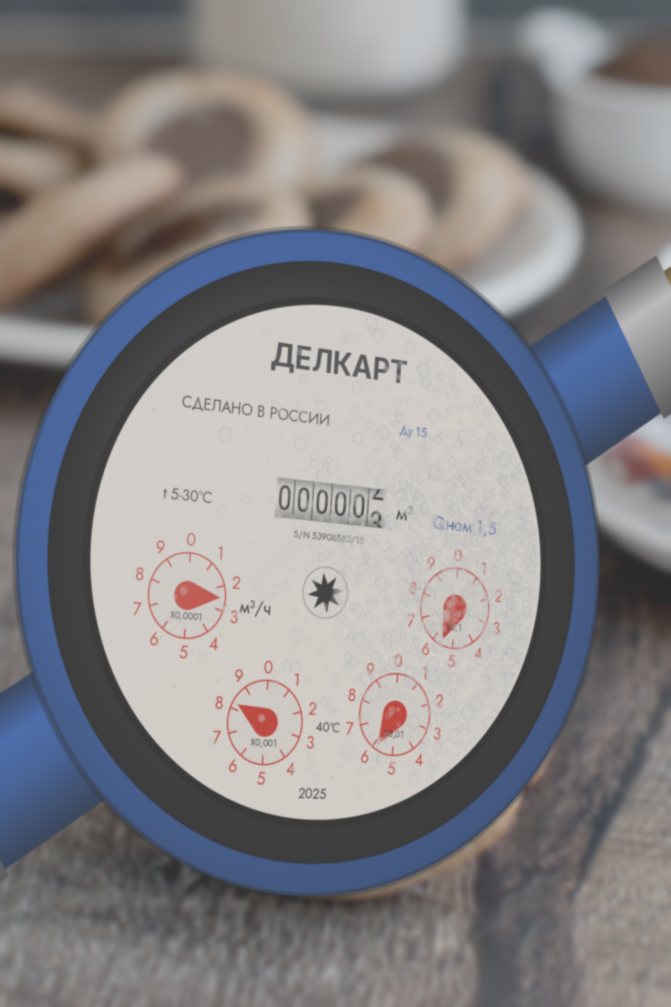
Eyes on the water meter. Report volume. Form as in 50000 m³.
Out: 2.5582 m³
